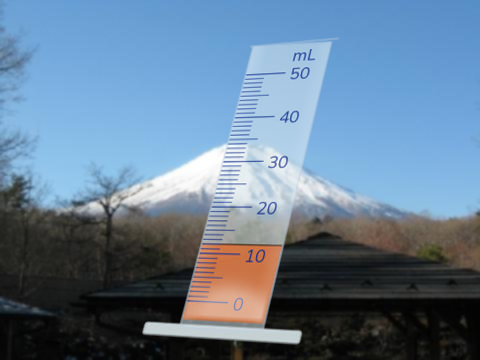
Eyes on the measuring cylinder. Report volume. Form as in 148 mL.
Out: 12 mL
